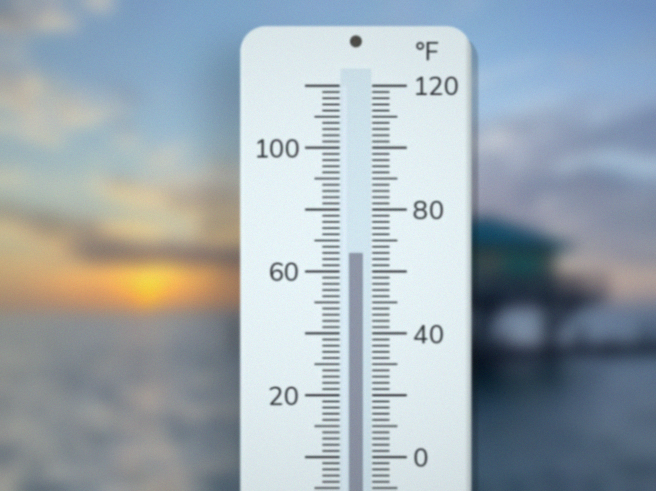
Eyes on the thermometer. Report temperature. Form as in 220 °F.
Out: 66 °F
